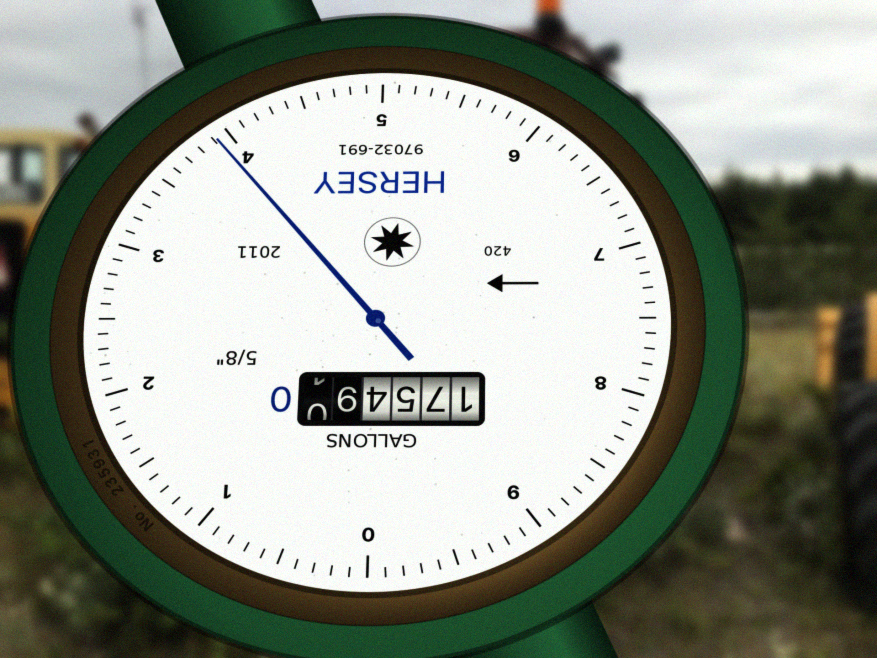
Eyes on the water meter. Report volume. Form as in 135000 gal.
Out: 1754903.9 gal
